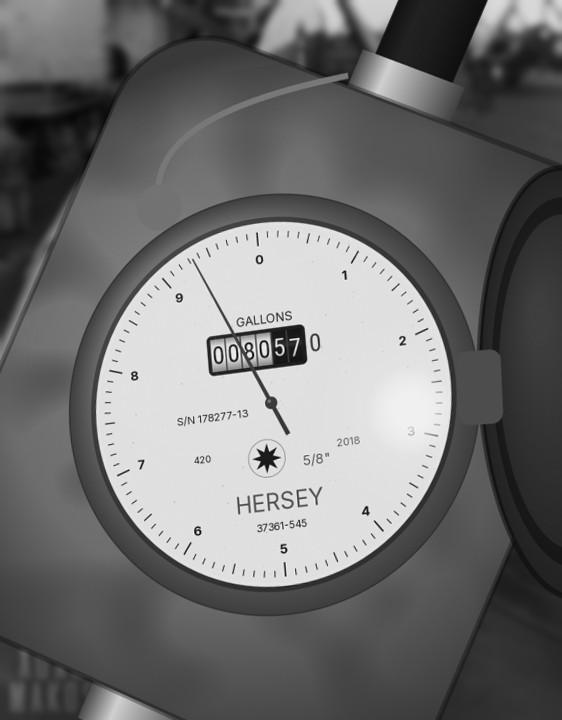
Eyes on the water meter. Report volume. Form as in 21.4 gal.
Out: 80569.3 gal
